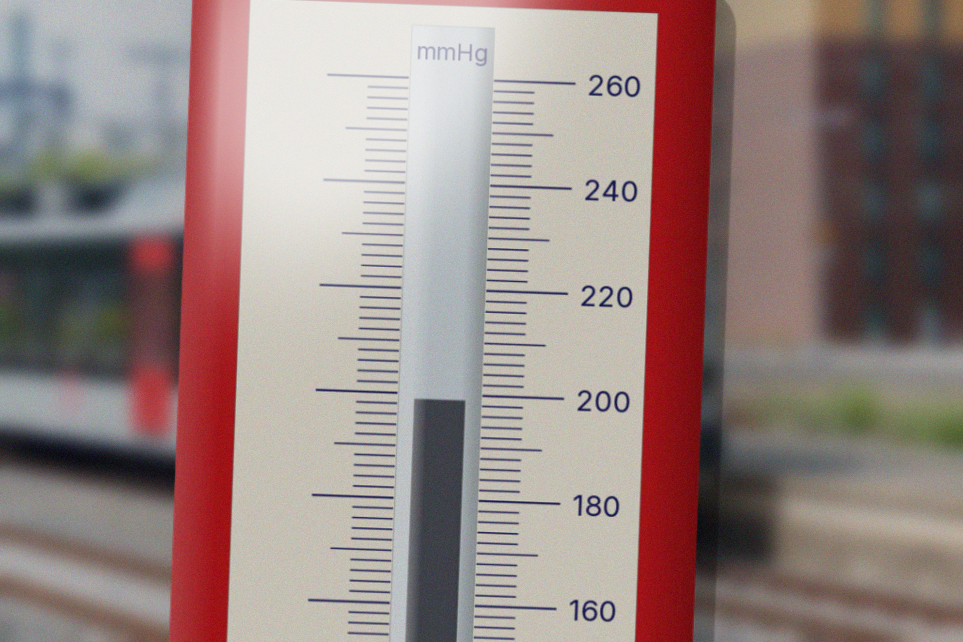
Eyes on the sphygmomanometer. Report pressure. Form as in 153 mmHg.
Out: 199 mmHg
